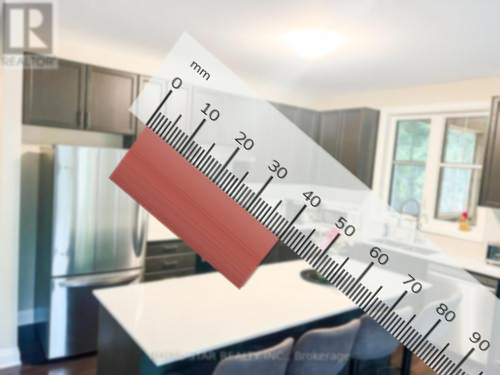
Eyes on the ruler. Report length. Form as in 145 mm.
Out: 40 mm
